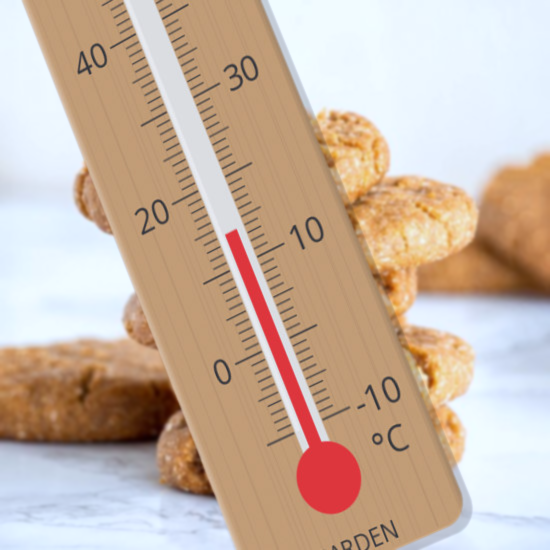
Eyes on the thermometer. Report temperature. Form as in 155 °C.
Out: 14 °C
